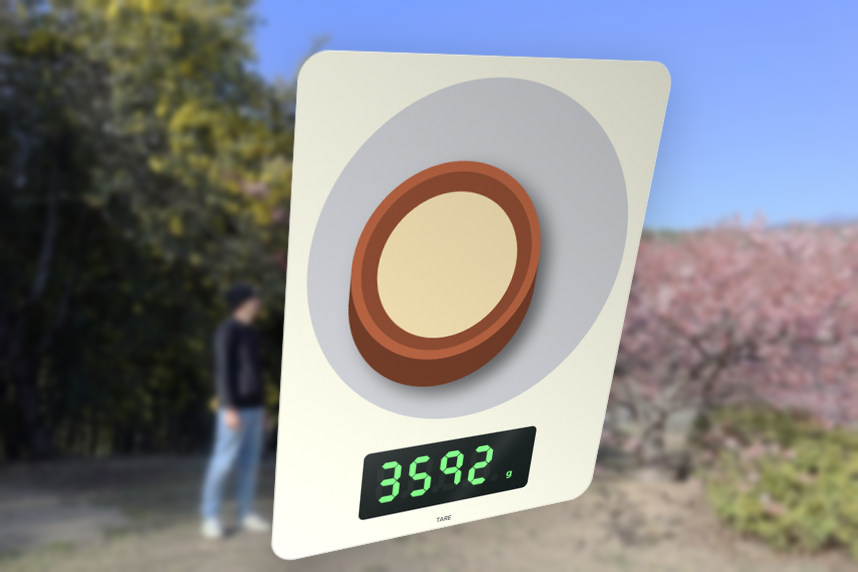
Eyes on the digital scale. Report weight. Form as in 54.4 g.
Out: 3592 g
